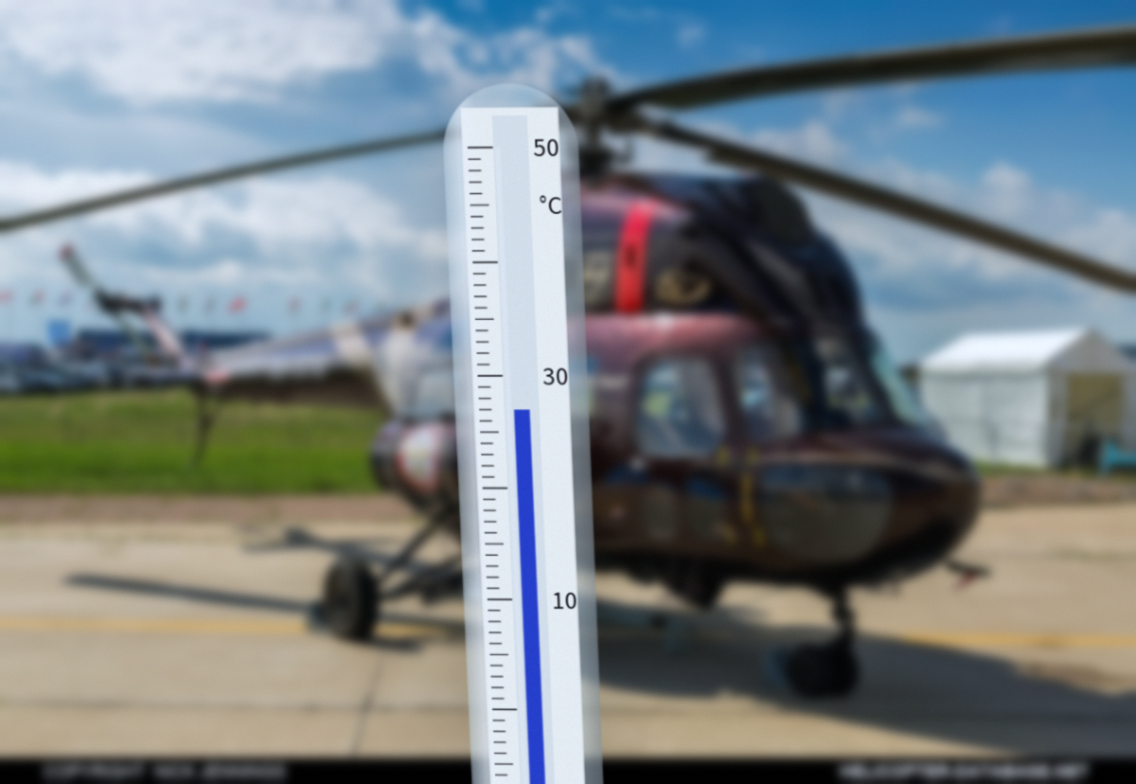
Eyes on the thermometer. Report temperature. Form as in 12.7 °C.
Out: 27 °C
